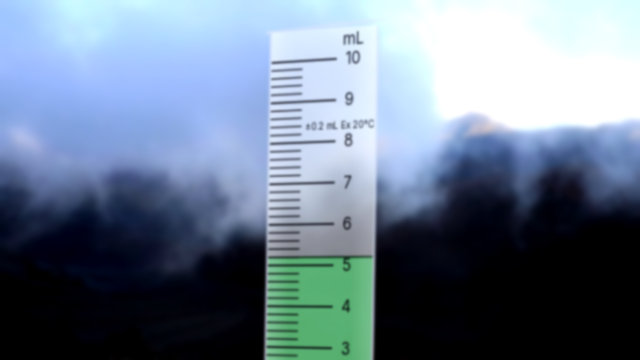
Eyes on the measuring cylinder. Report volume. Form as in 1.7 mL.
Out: 5.2 mL
